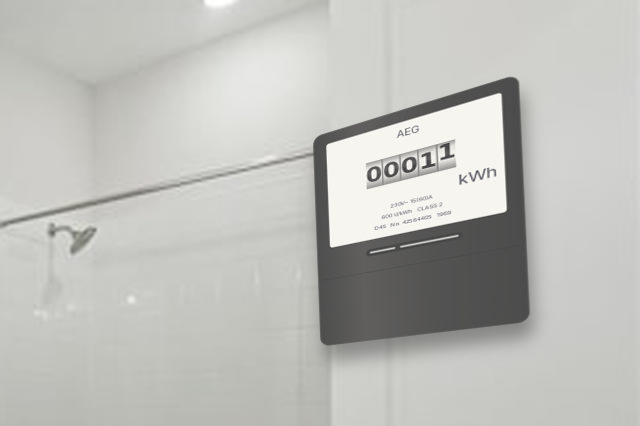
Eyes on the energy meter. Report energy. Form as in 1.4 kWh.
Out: 11 kWh
